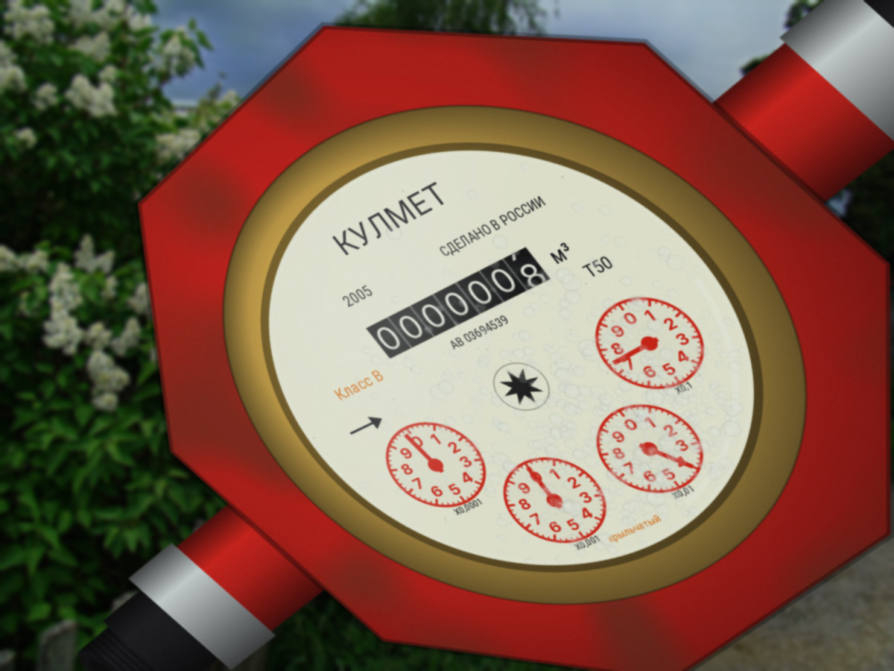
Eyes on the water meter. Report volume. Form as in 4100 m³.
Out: 7.7399 m³
